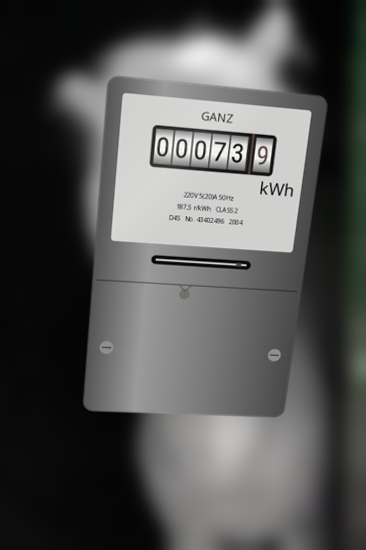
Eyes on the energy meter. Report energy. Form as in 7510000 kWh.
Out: 73.9 kWh
